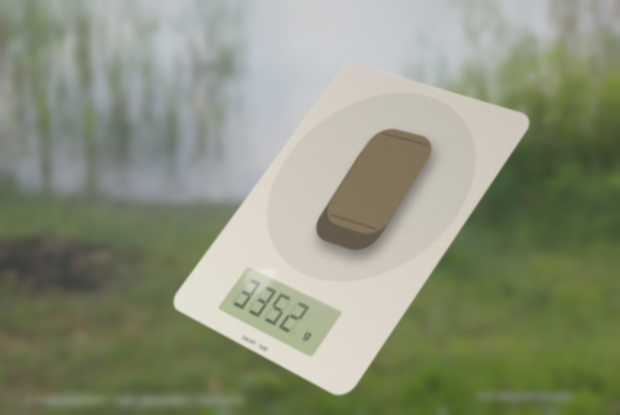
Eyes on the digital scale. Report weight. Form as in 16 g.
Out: 3352 g
